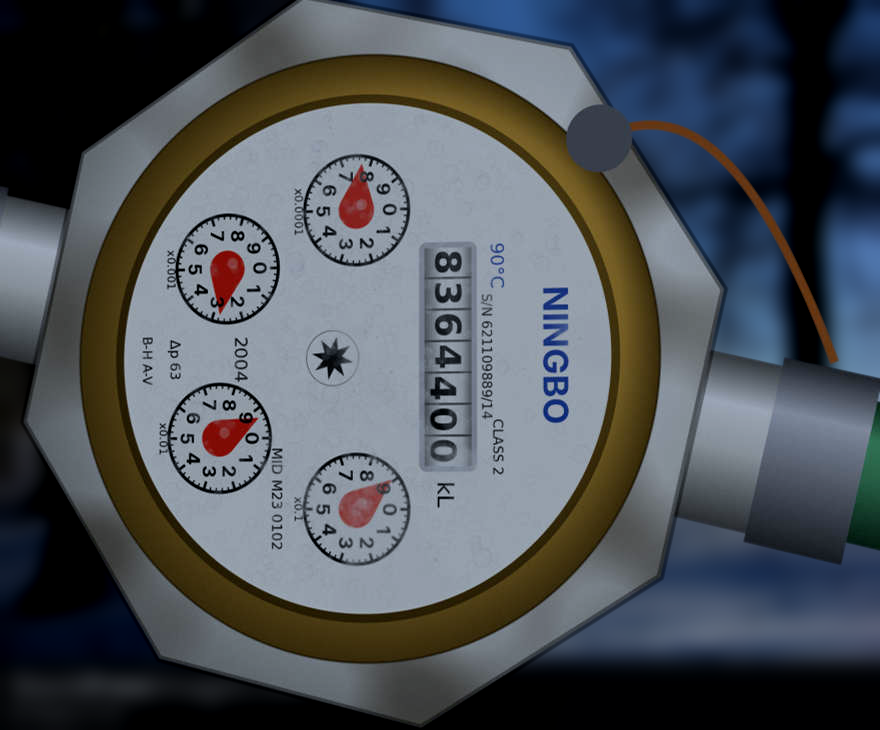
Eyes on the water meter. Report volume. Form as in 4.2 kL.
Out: 8364399.8927 kL
